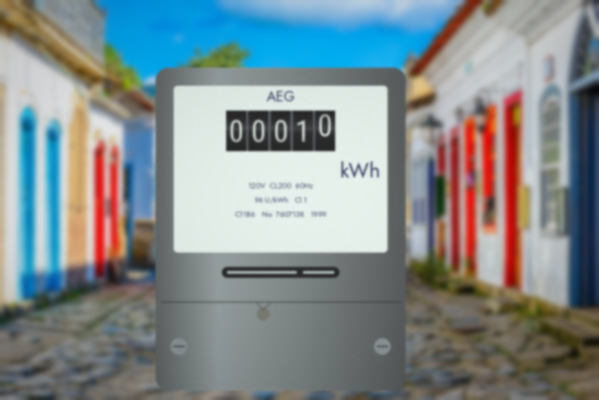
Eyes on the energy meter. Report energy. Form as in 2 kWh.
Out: 10 kWh
